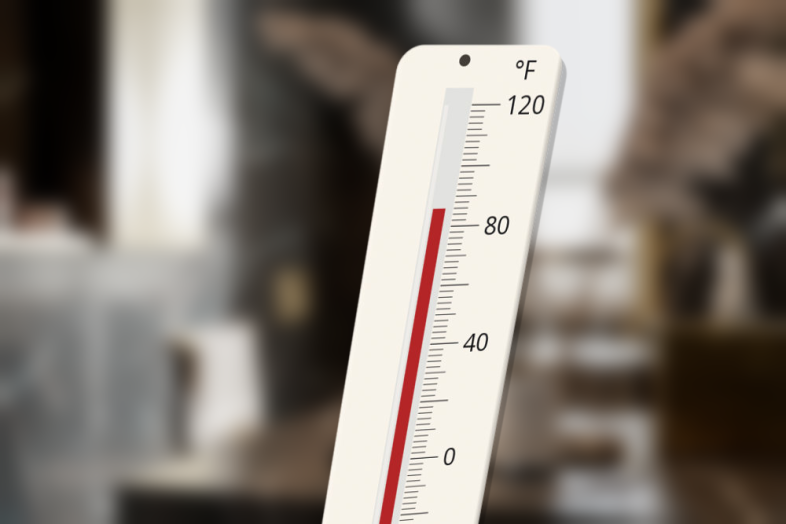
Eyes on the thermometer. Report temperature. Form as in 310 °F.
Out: 86 °F
